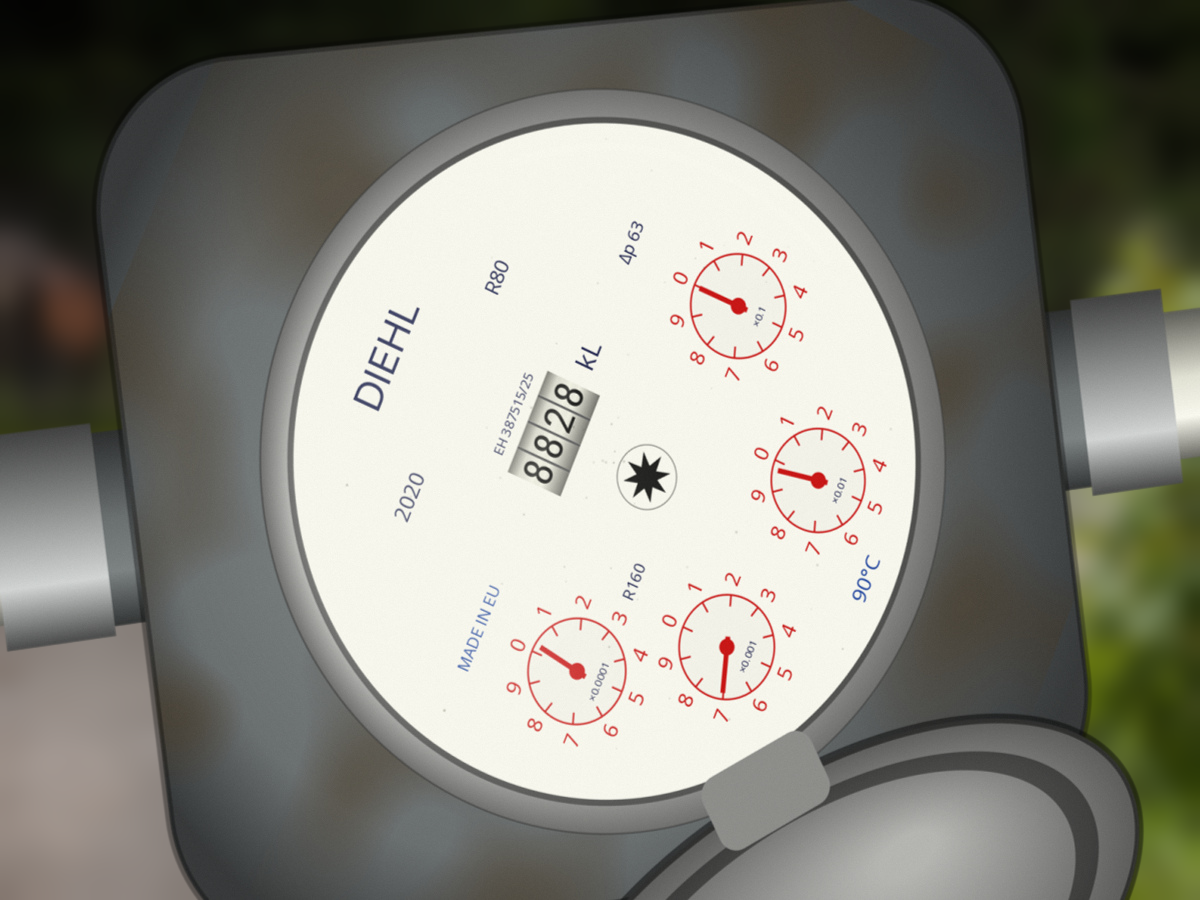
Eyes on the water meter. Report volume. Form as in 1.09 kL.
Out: 8827.9970 kL
